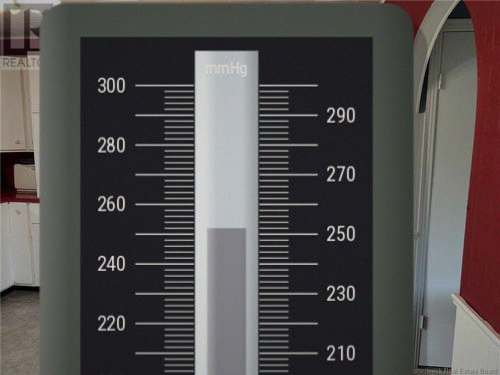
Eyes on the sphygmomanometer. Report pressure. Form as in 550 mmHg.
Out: 252 mmHg
